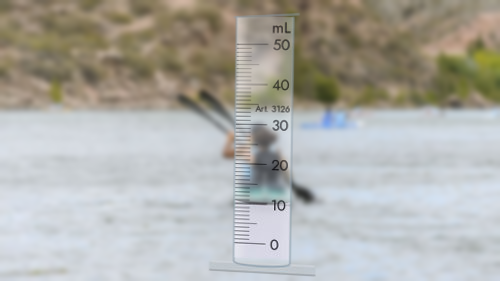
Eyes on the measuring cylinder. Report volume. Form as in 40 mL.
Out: 10 mL
